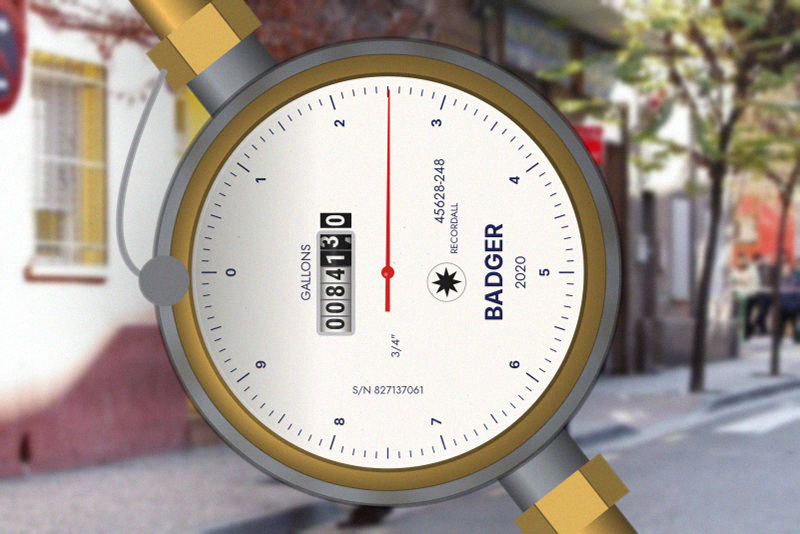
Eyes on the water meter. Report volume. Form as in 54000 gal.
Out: 84132.5 gal
